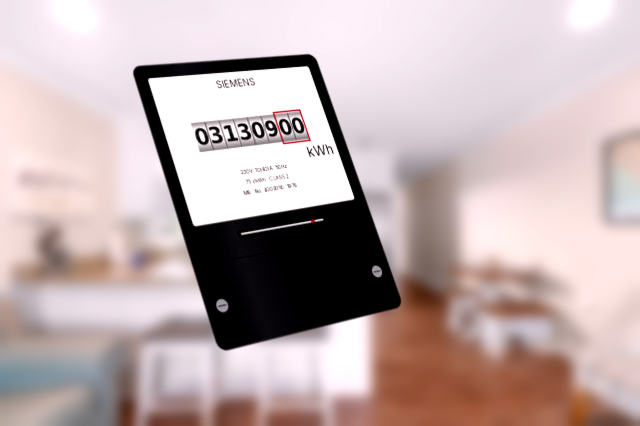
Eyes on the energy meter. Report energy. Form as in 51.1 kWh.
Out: 31309.00 kWh
